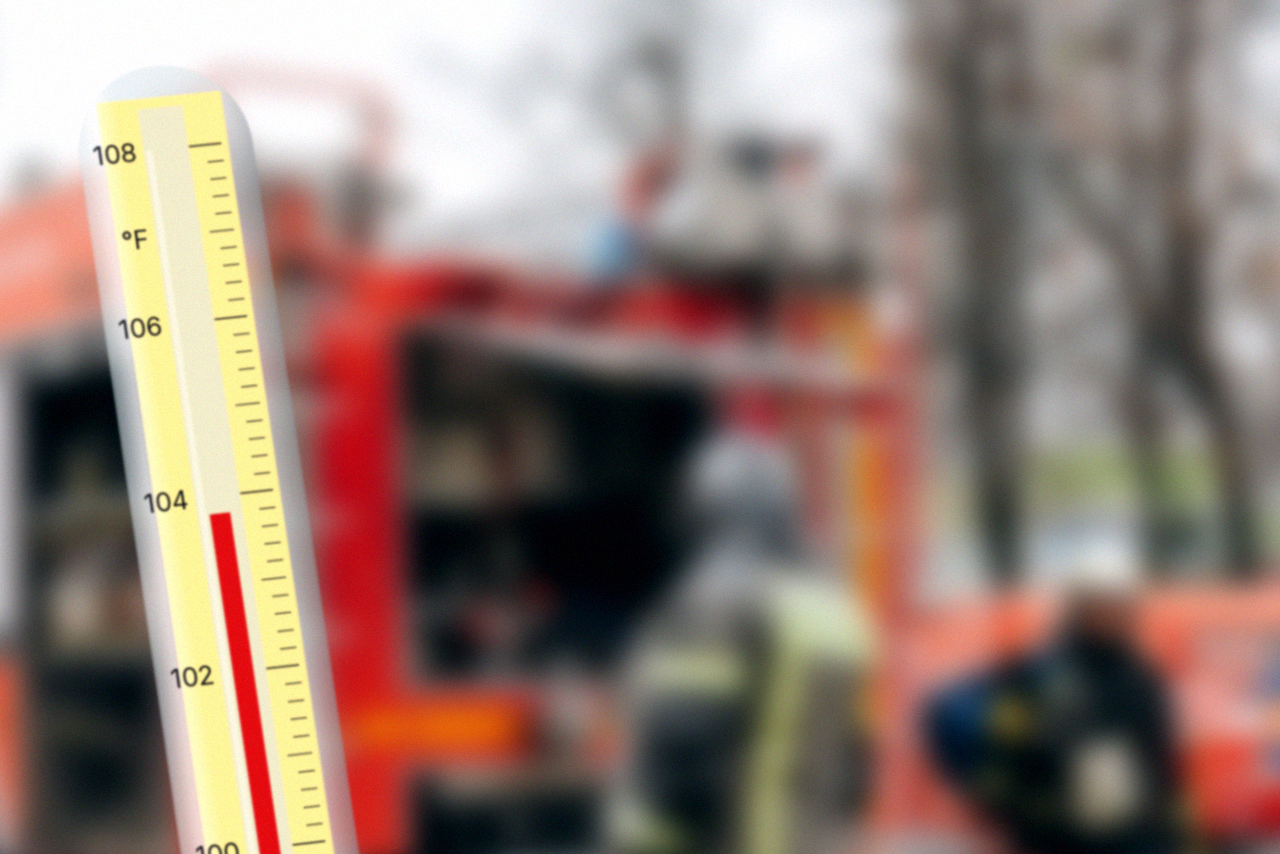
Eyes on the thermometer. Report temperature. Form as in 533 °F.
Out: 103.8 °F
